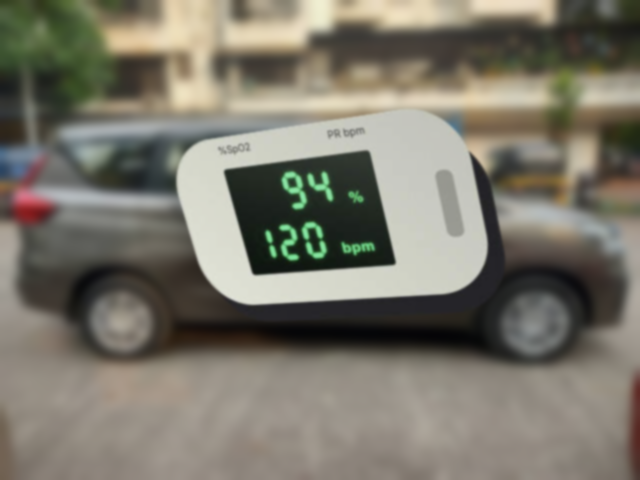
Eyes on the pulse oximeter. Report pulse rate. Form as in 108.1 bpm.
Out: 120 bpm
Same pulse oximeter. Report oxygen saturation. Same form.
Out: 94 %
